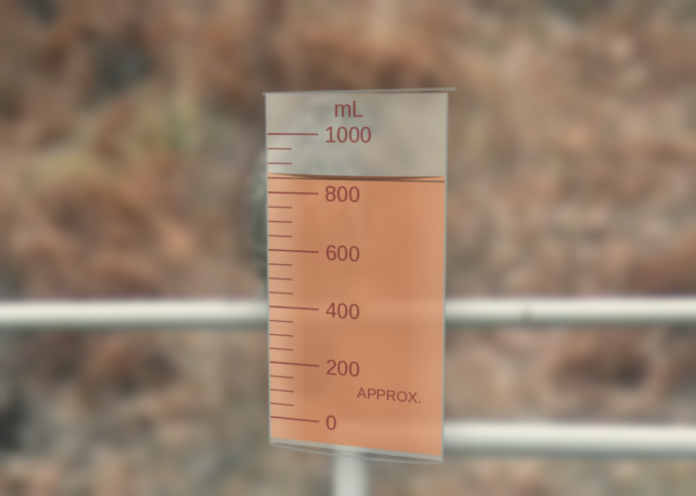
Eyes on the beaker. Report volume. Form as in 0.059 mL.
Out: 850 mL
